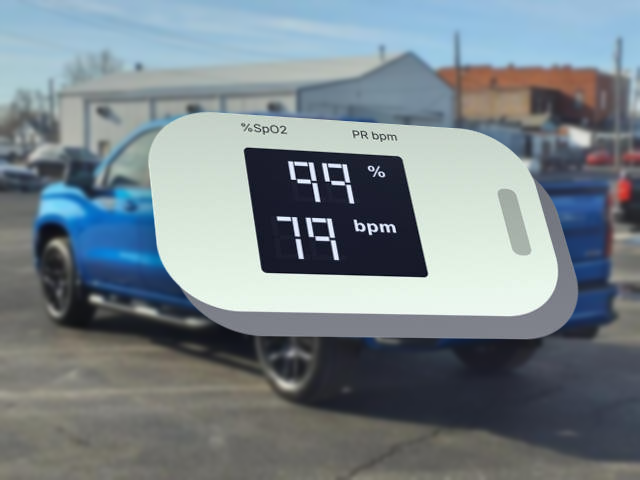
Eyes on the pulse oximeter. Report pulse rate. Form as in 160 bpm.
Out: 79 bpm
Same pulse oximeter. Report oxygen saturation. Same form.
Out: 99 %
